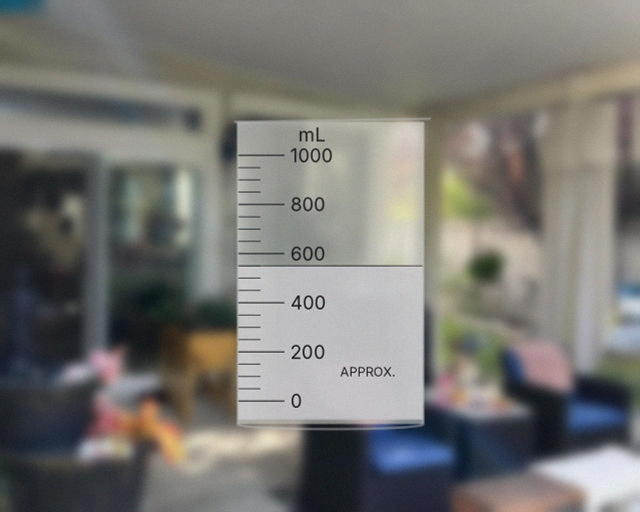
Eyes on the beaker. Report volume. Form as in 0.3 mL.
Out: 550 mL
